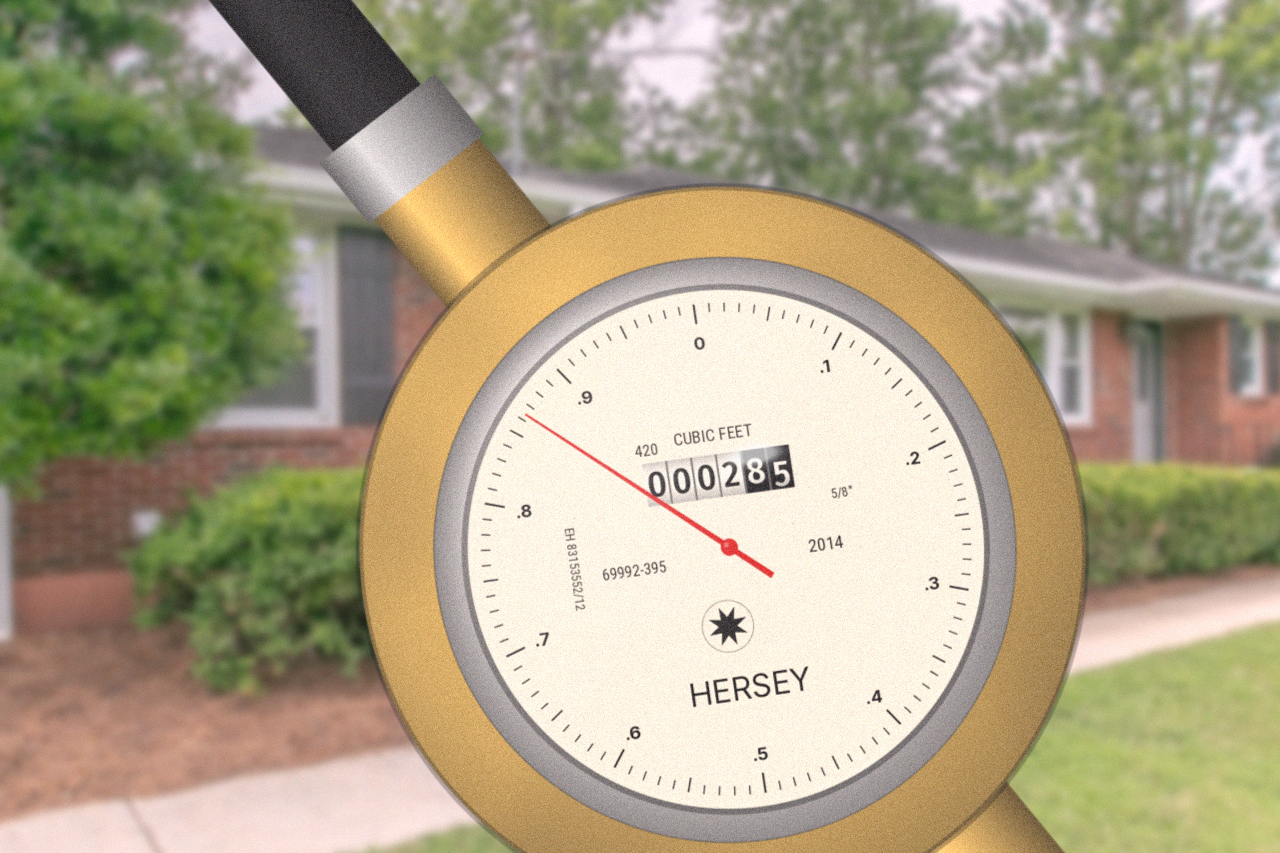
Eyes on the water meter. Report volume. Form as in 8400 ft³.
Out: 284.86 ft³
